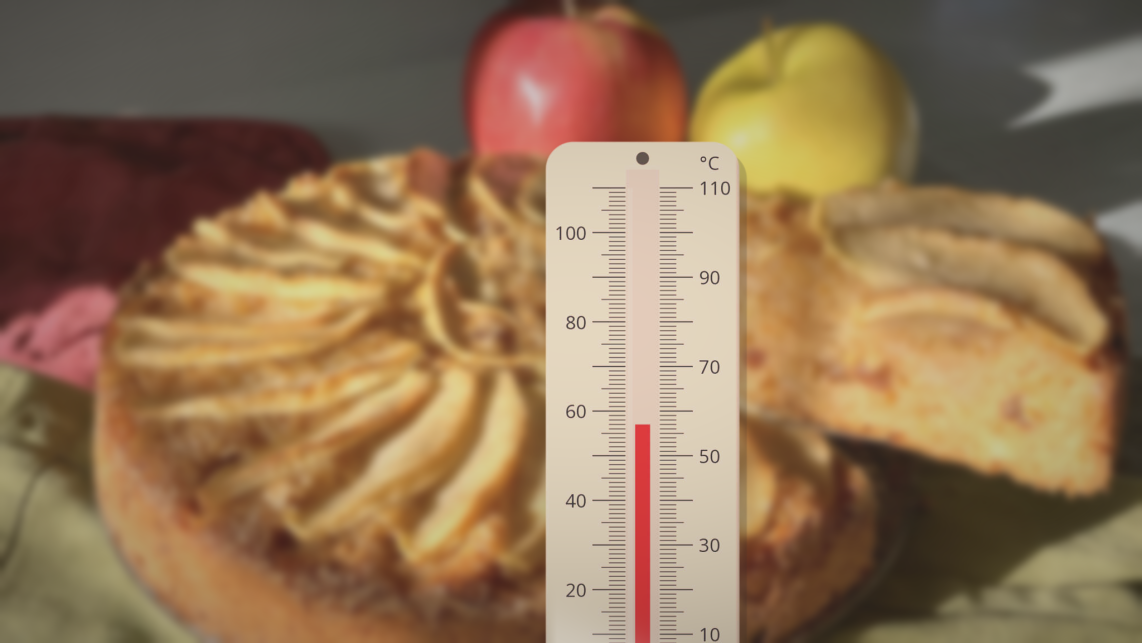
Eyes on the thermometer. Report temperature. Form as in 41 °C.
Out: 57 °C
